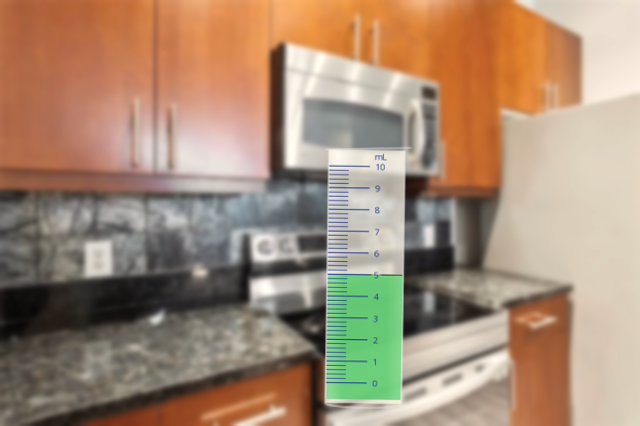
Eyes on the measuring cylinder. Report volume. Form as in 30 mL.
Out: 5 mL
